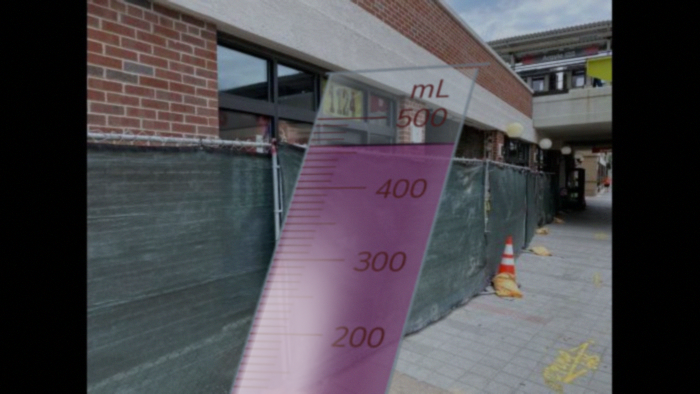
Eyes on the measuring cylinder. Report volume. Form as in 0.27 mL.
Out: 460 mL
